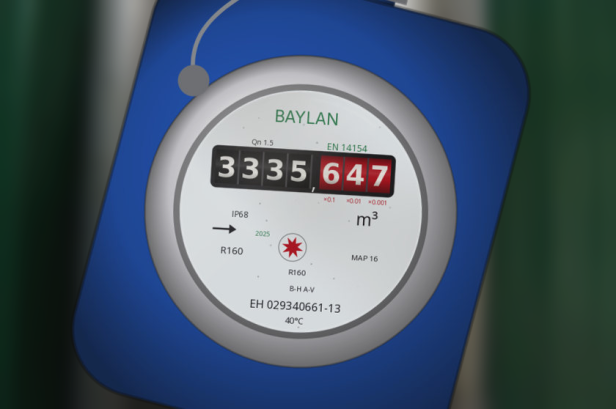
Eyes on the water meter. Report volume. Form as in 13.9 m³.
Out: 3335.647 m³
